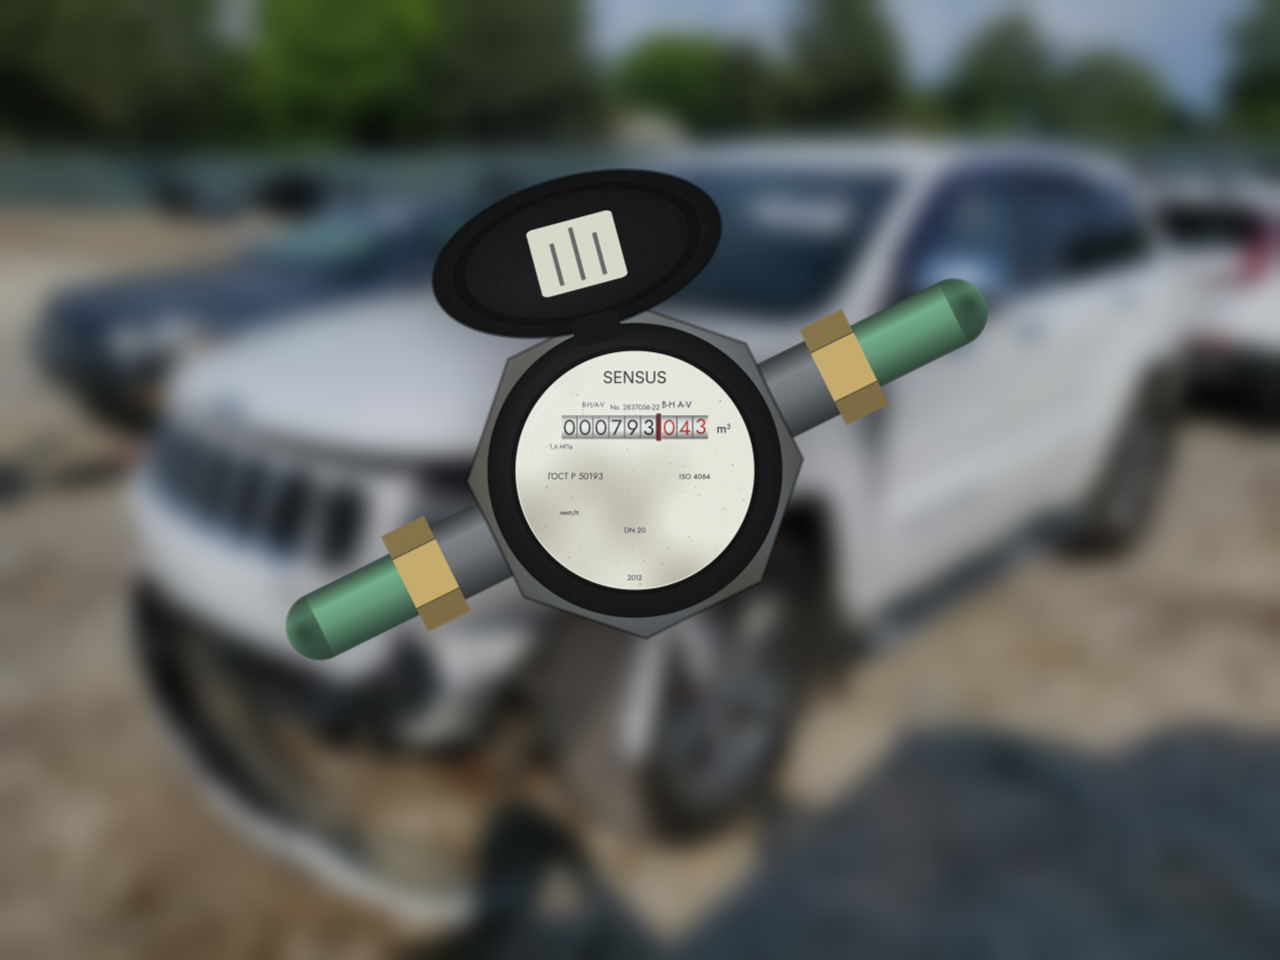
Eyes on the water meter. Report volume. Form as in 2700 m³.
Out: 793.043 m³
